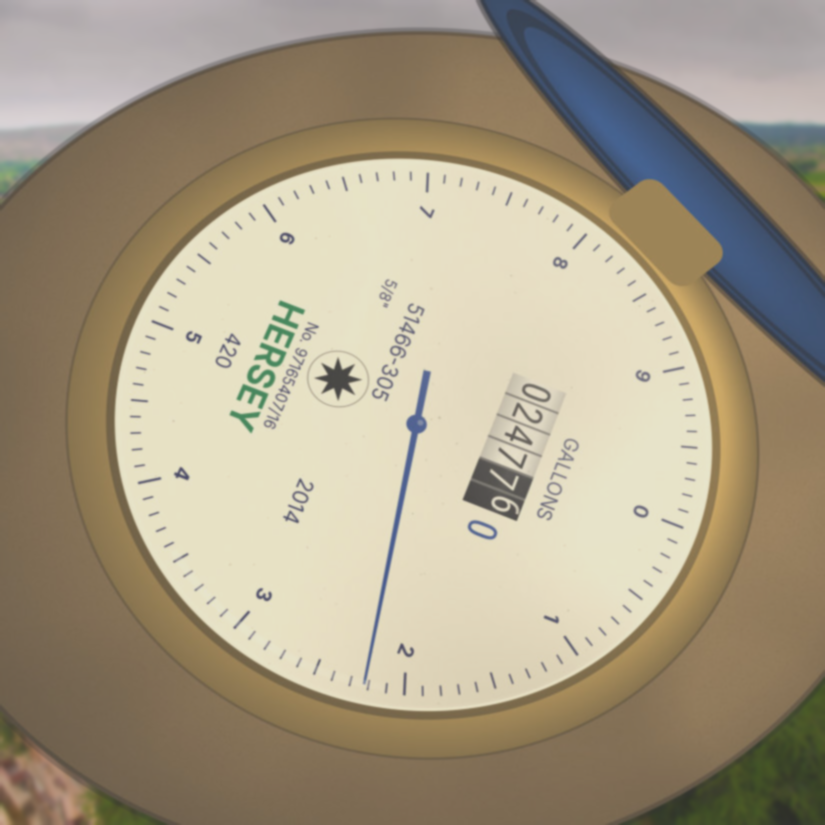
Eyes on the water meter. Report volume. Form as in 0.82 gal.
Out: 247762.2 gal
